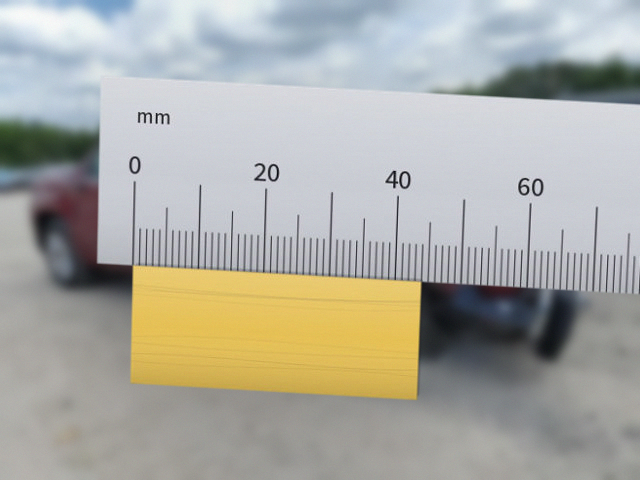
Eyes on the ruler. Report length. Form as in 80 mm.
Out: 44 mm
